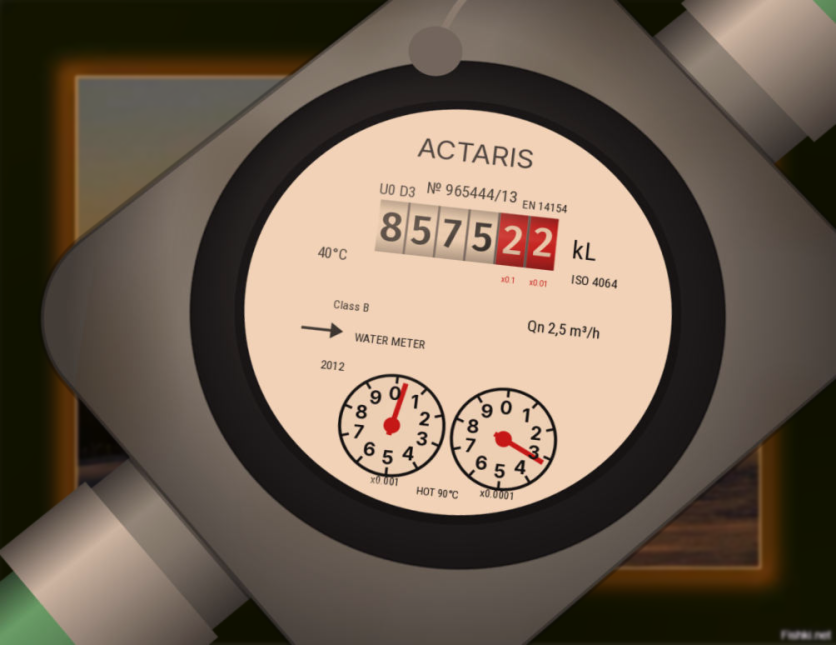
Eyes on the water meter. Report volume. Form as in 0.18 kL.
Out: 8575.2203 kL
